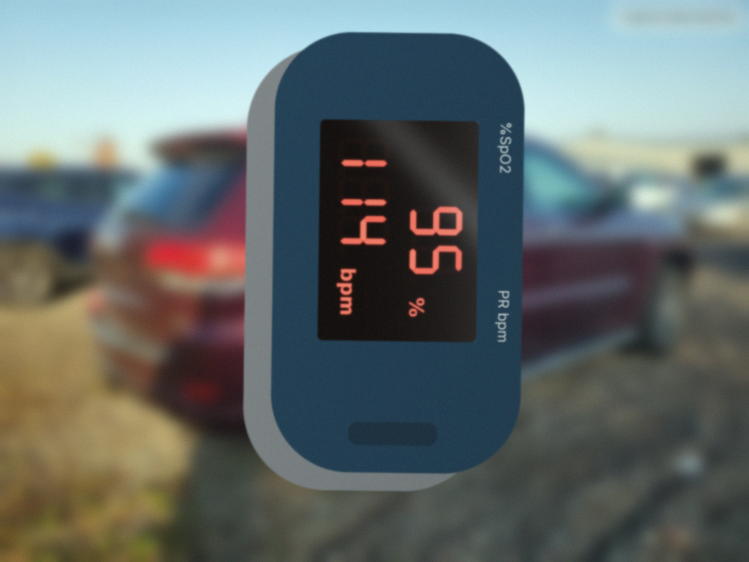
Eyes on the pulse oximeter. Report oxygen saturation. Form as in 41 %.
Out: 95 %
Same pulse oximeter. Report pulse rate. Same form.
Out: 114 bpm
